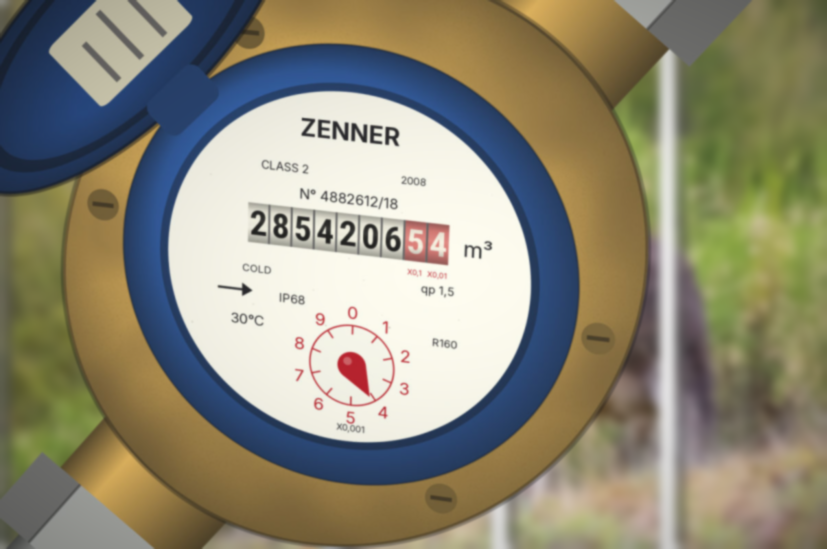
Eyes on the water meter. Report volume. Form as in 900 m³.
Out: 2854206.544 m³
